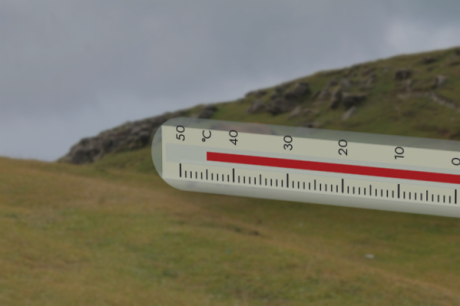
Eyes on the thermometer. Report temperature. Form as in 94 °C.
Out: 45 °C
